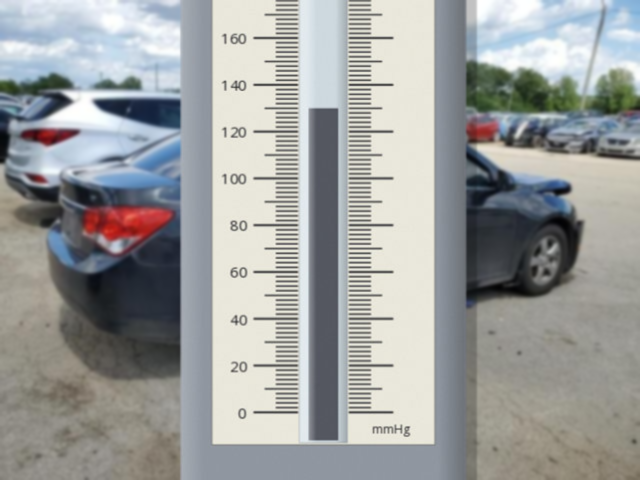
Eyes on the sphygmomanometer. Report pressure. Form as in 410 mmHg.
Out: 130 mmHg
